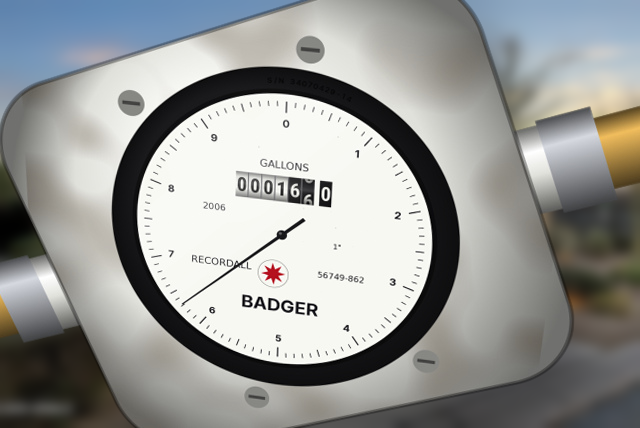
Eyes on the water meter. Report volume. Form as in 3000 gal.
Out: 1656.3 gal
